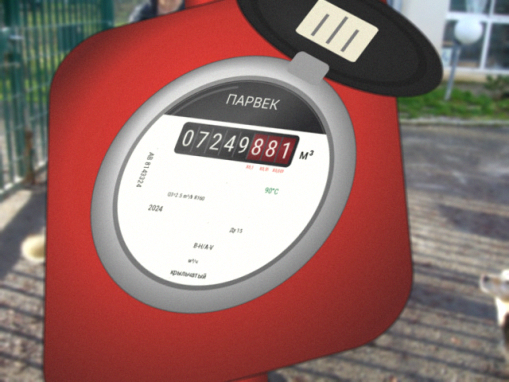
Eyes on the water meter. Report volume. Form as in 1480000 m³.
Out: 7249.881 m³
